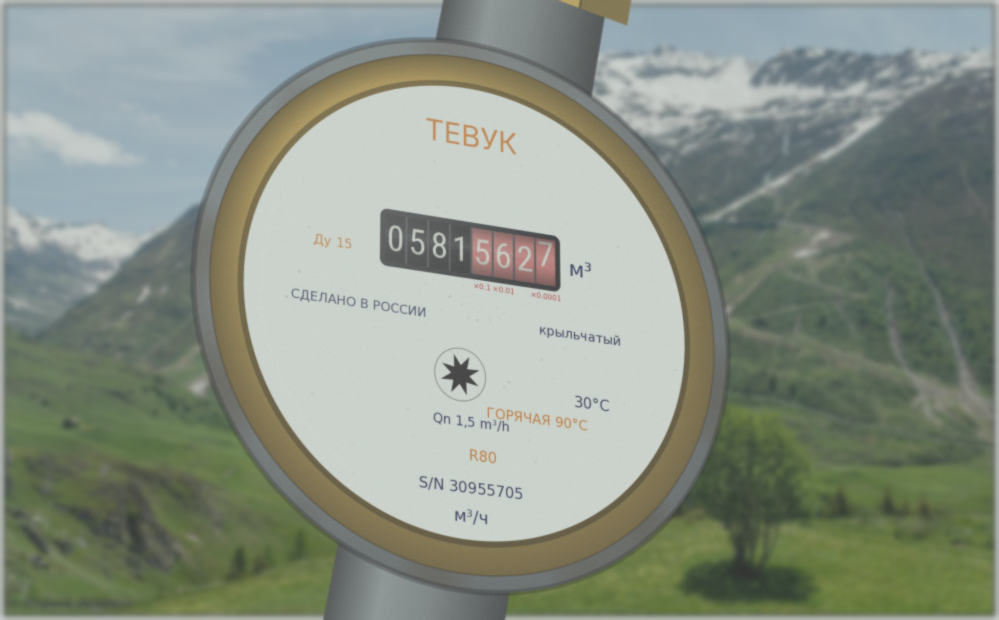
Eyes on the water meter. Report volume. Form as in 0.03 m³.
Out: 581.5627 m³
